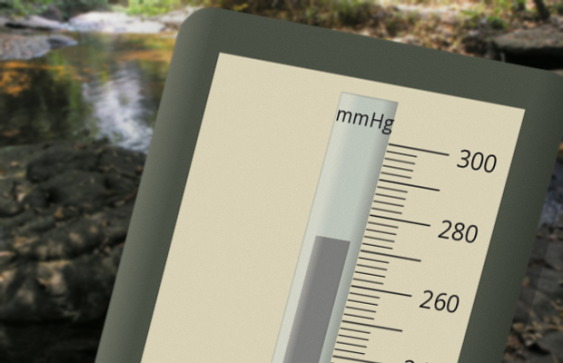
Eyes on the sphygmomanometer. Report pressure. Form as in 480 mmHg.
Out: 272 mmHg
